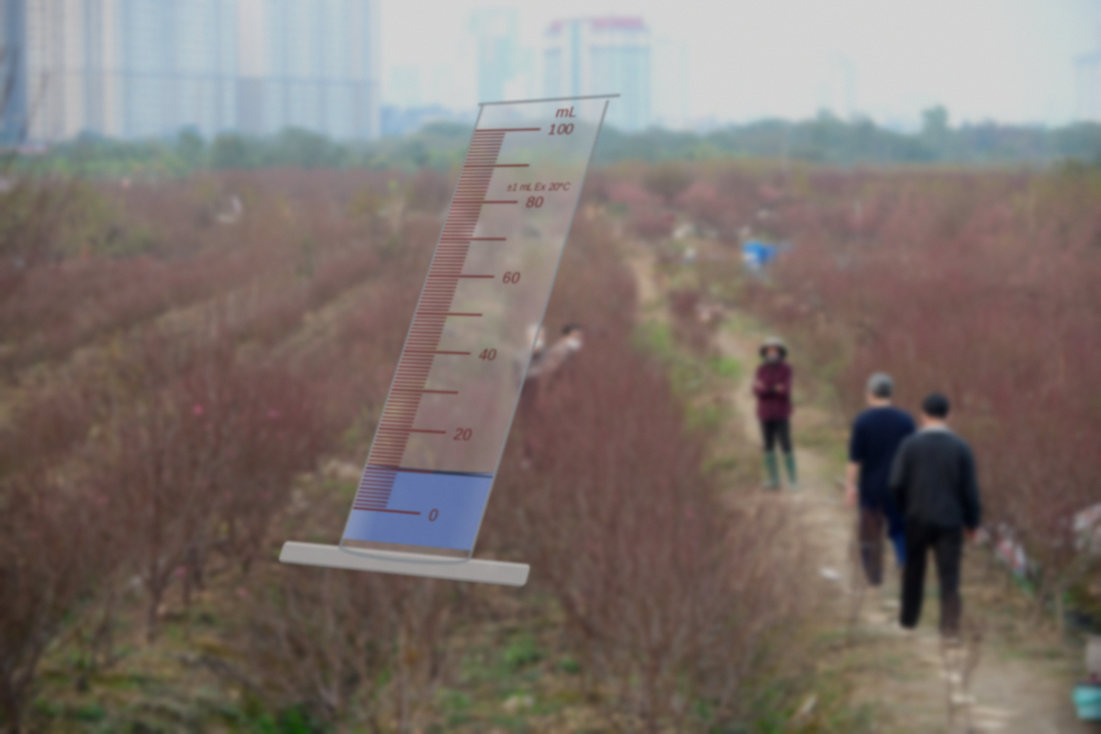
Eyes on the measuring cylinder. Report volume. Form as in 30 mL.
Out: 10 mL
